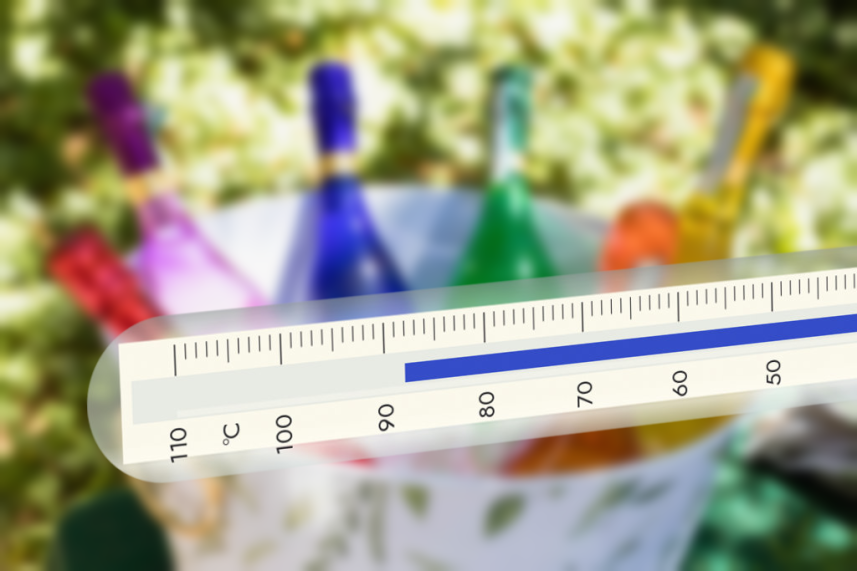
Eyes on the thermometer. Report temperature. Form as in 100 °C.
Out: 88 °C
